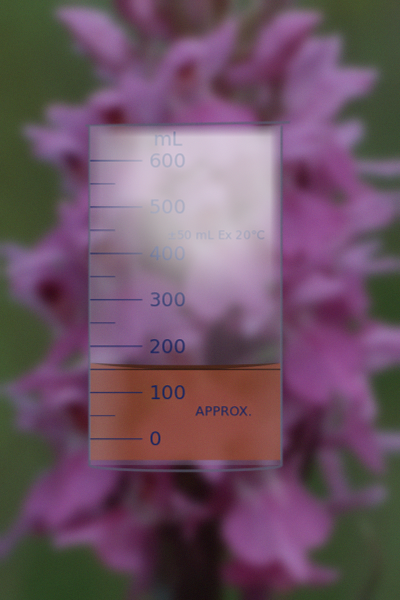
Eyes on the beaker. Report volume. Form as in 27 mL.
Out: 150 mL
